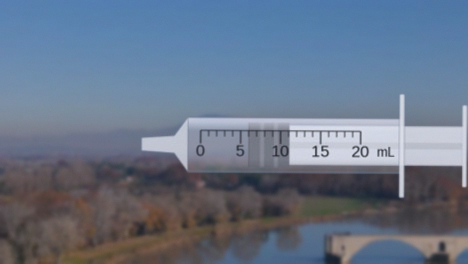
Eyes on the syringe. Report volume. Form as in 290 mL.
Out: 6 mL
